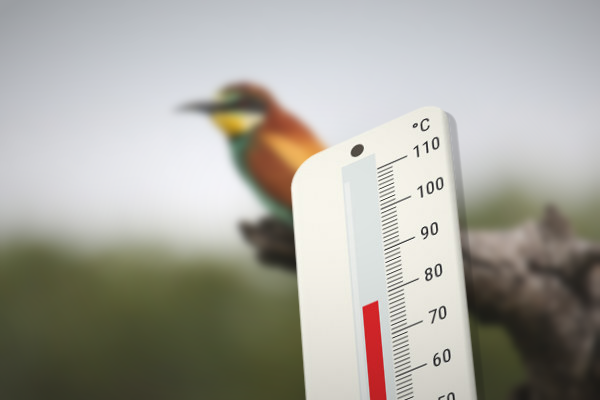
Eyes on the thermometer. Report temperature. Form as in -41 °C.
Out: 79 °C
